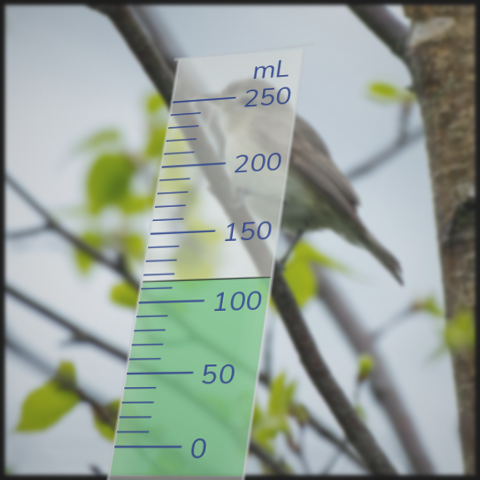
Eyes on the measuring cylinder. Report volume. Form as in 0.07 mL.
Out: 115 mL
